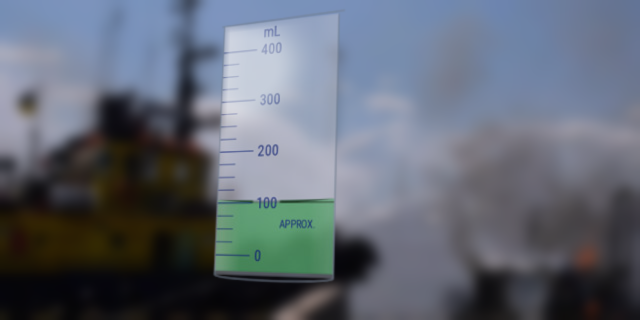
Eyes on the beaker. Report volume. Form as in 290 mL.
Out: 100 mL
